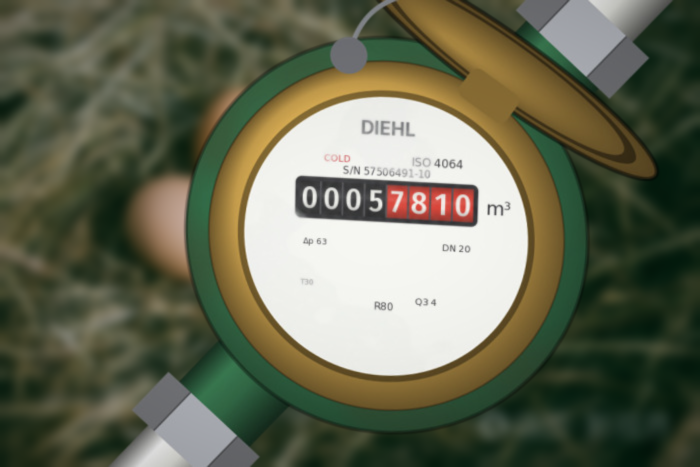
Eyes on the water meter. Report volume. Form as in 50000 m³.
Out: 5.7810 m³
